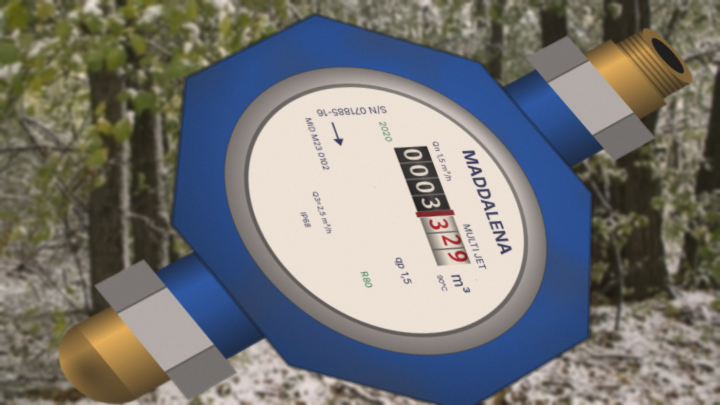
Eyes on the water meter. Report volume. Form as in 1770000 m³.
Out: 3.329 m³
